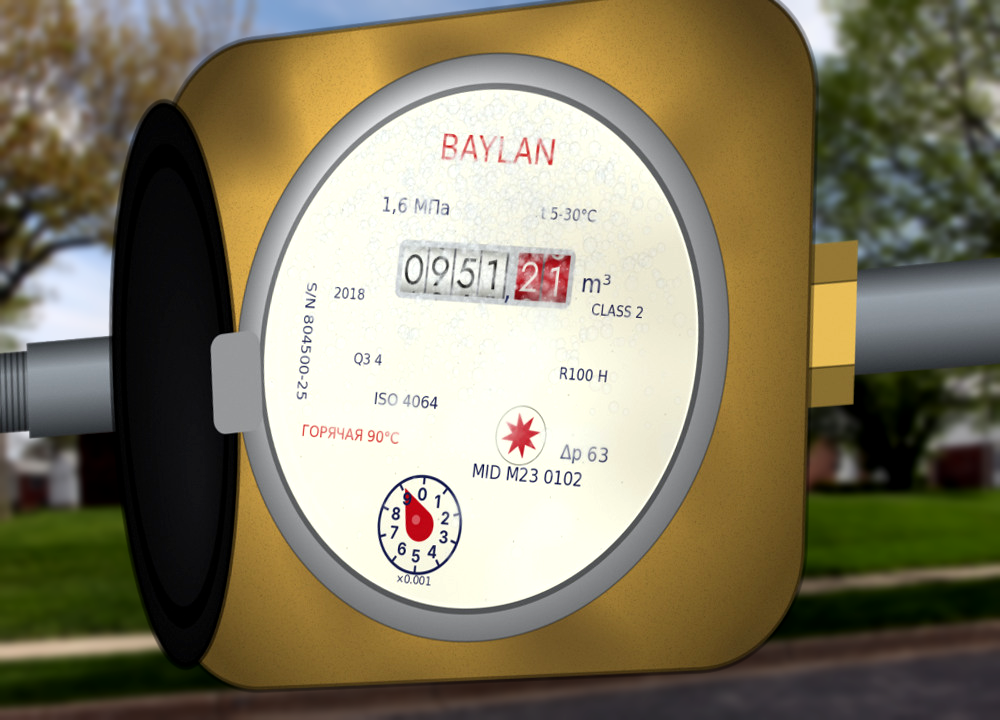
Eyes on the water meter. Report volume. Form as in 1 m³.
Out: 951.209 m³
